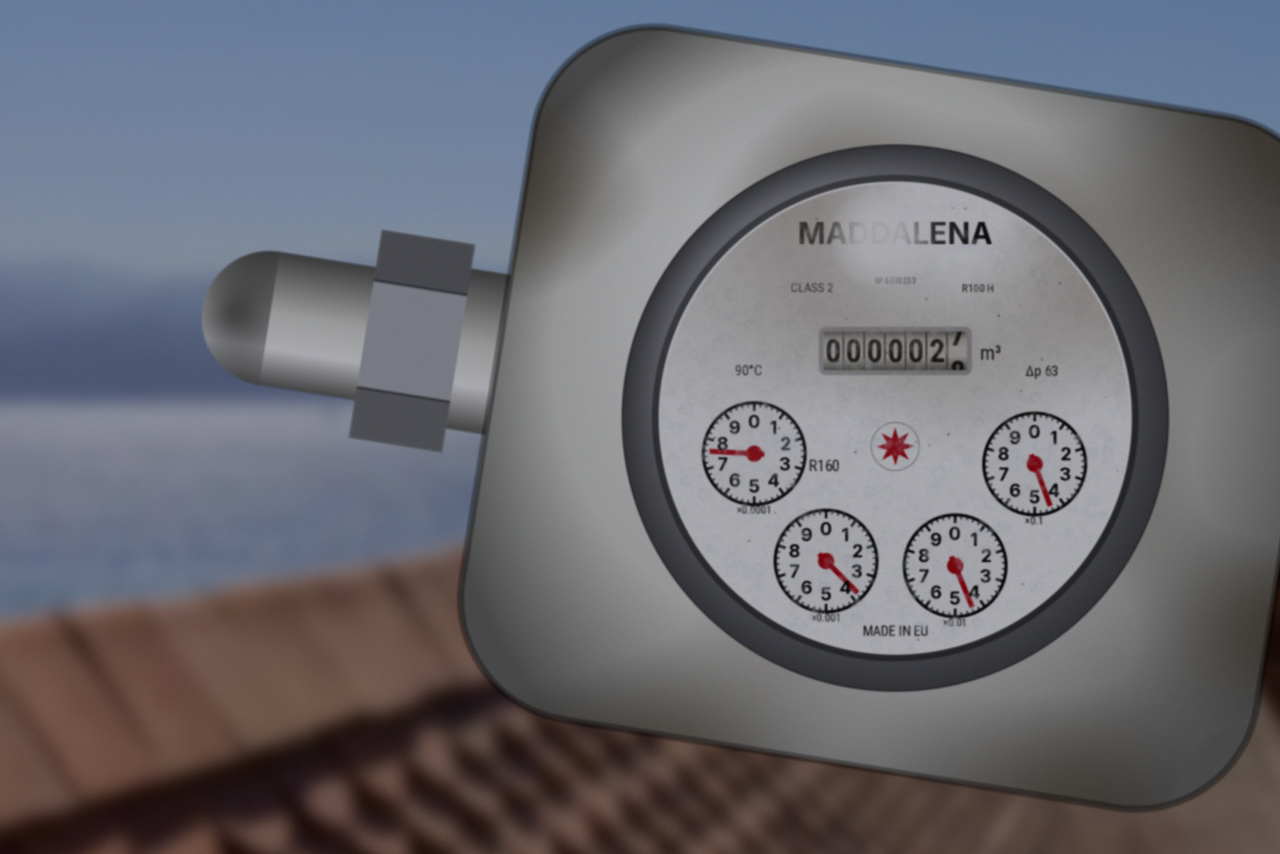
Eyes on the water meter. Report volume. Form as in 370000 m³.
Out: 27.4437 m³
